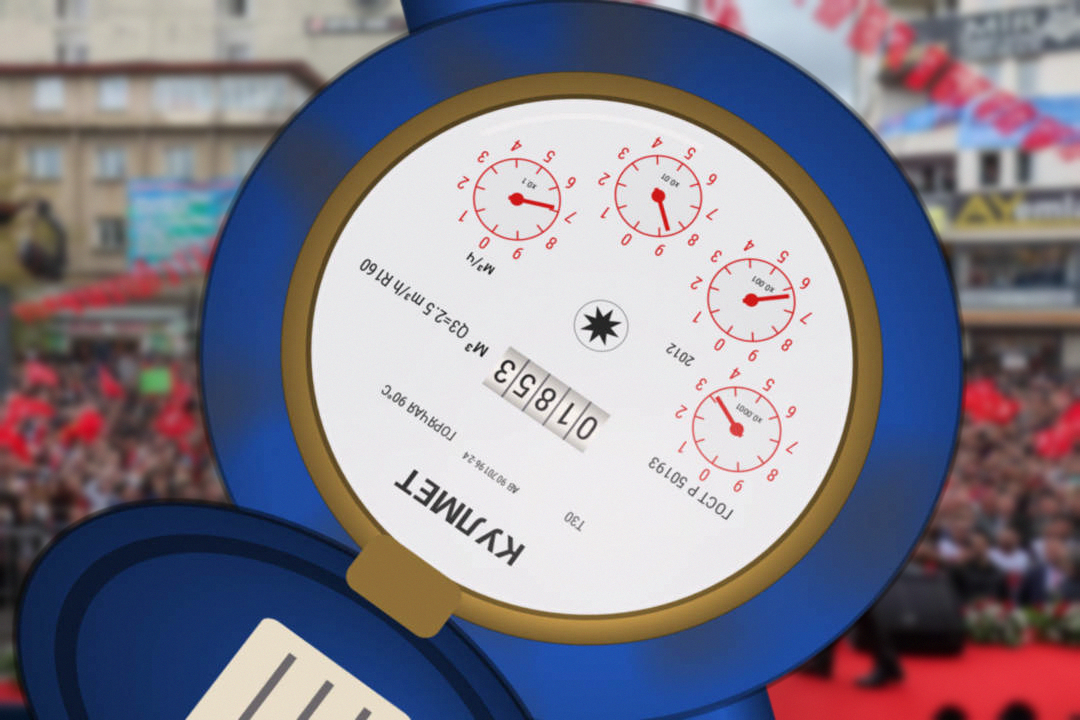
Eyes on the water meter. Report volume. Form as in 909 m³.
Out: 1853.6863 m³
